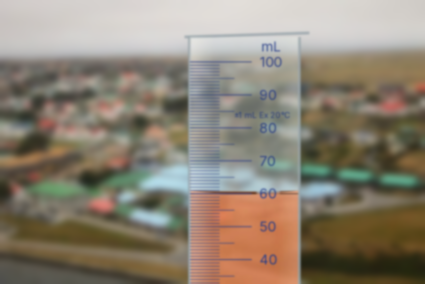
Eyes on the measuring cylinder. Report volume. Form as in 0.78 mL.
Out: 60 mL
